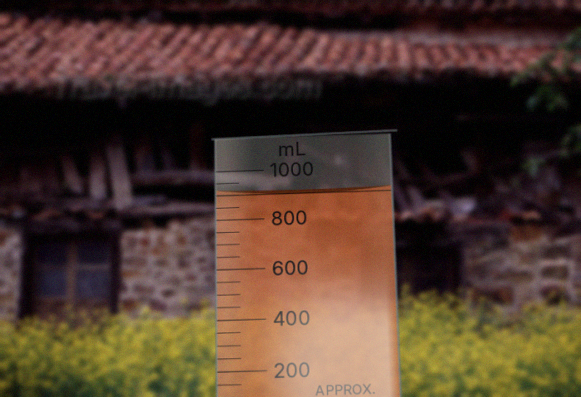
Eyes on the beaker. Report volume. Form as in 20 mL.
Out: 900 mL
